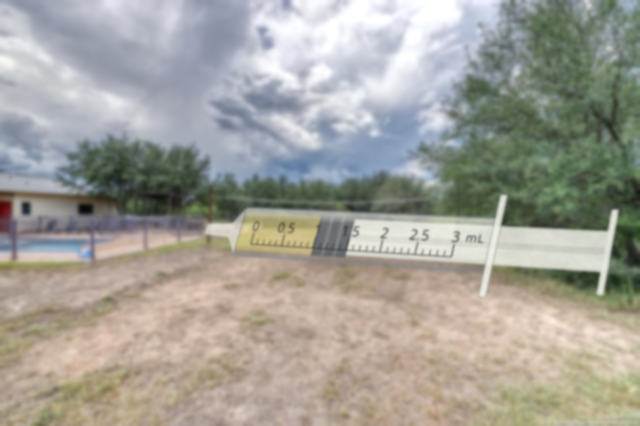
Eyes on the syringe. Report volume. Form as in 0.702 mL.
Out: 1 mL
